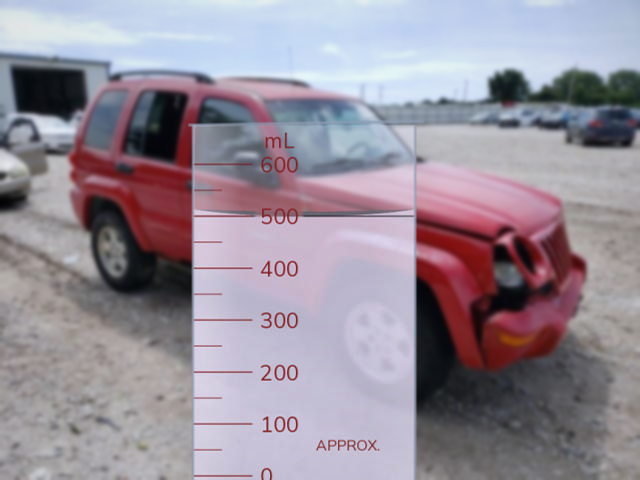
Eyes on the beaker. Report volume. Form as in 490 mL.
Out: 500 mL
